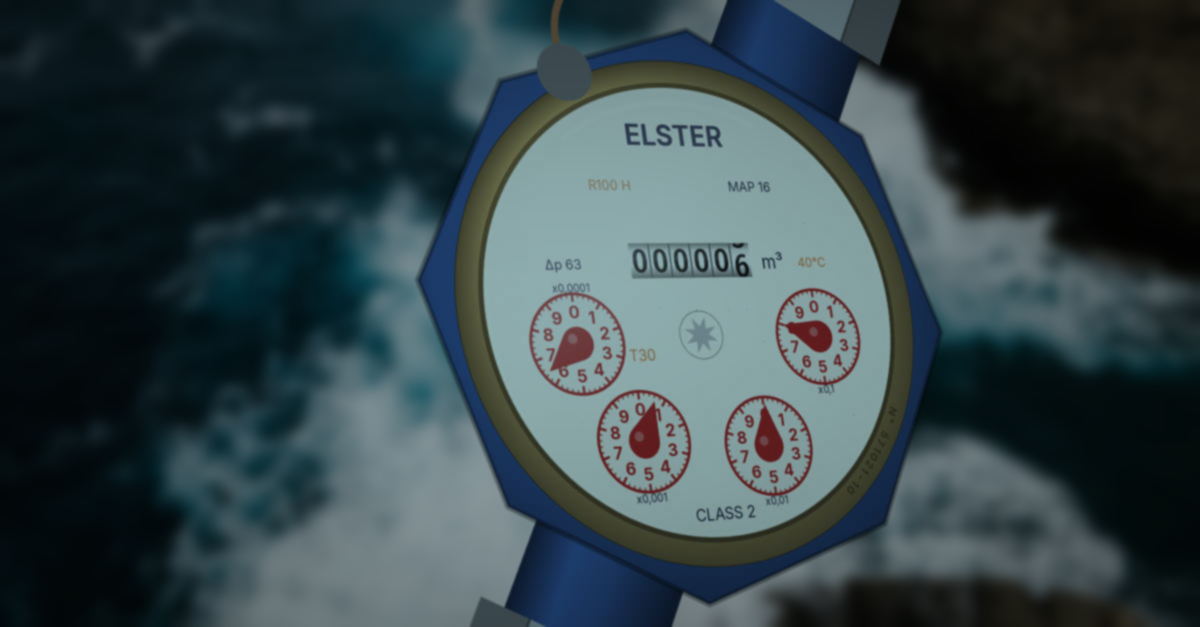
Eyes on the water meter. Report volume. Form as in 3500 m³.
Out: 5.8006 m³
